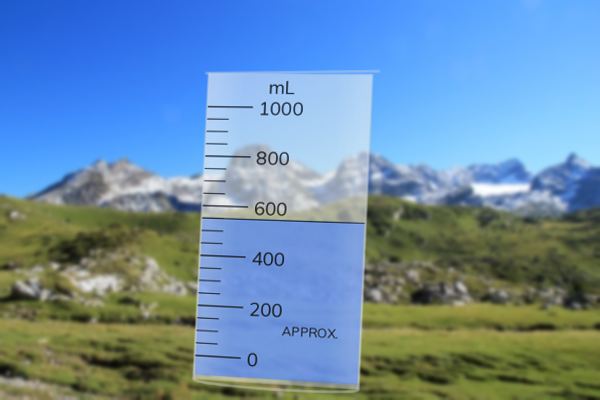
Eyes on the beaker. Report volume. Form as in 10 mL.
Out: 550 mL
